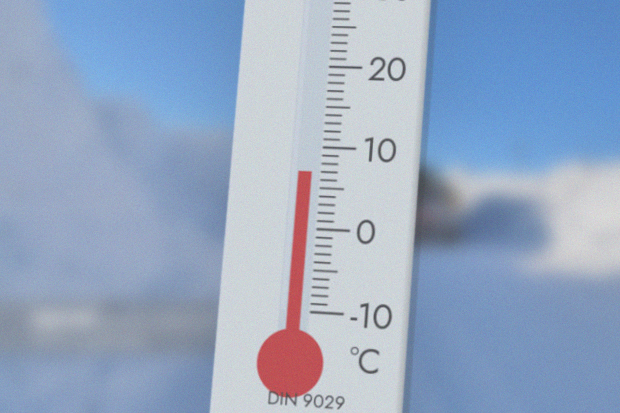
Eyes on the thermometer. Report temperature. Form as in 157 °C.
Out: 7 °C
